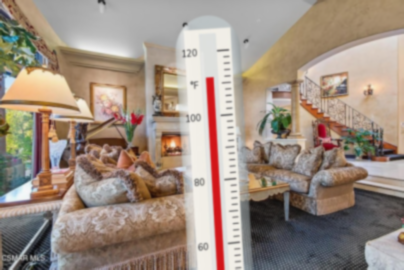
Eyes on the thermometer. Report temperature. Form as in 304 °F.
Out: 112 °F
